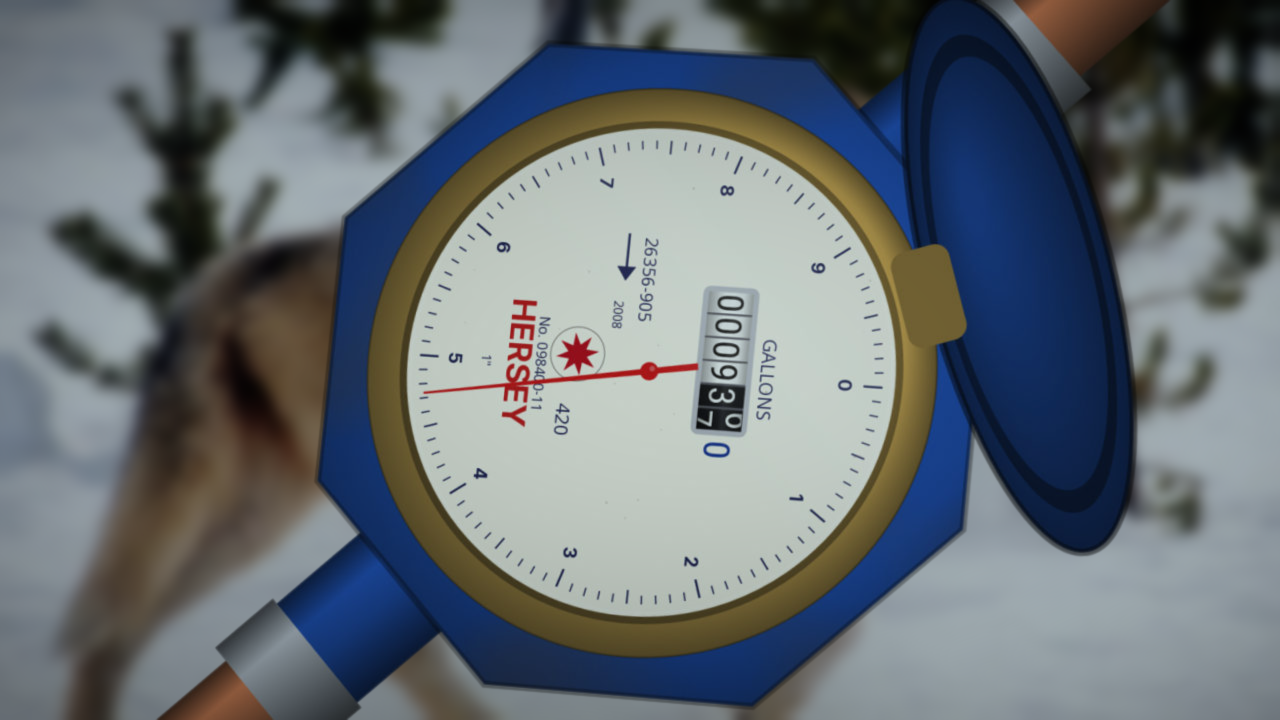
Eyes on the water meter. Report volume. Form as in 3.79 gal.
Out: 9364.7 gal
